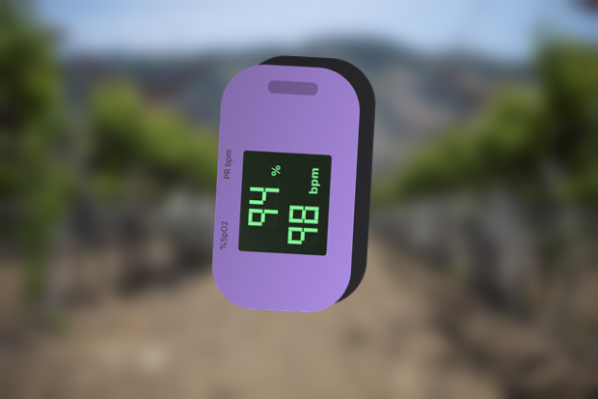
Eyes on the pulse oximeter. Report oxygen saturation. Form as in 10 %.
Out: 94 %
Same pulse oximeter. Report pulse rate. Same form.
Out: 98 bpm
